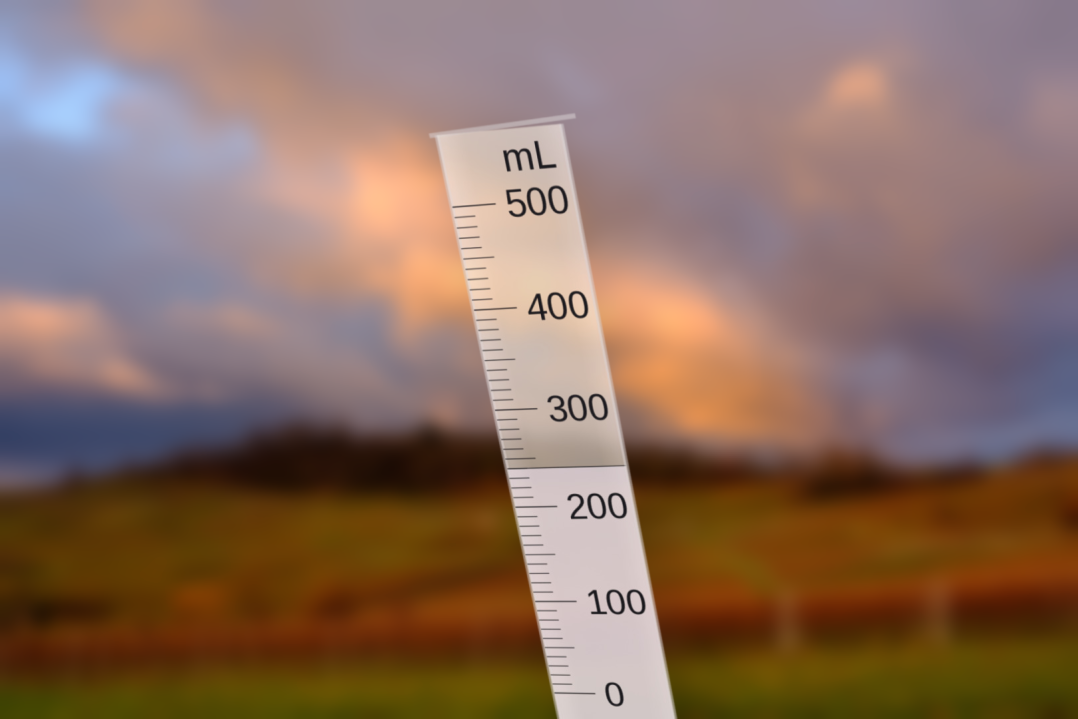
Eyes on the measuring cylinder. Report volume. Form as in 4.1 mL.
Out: 240 mL
